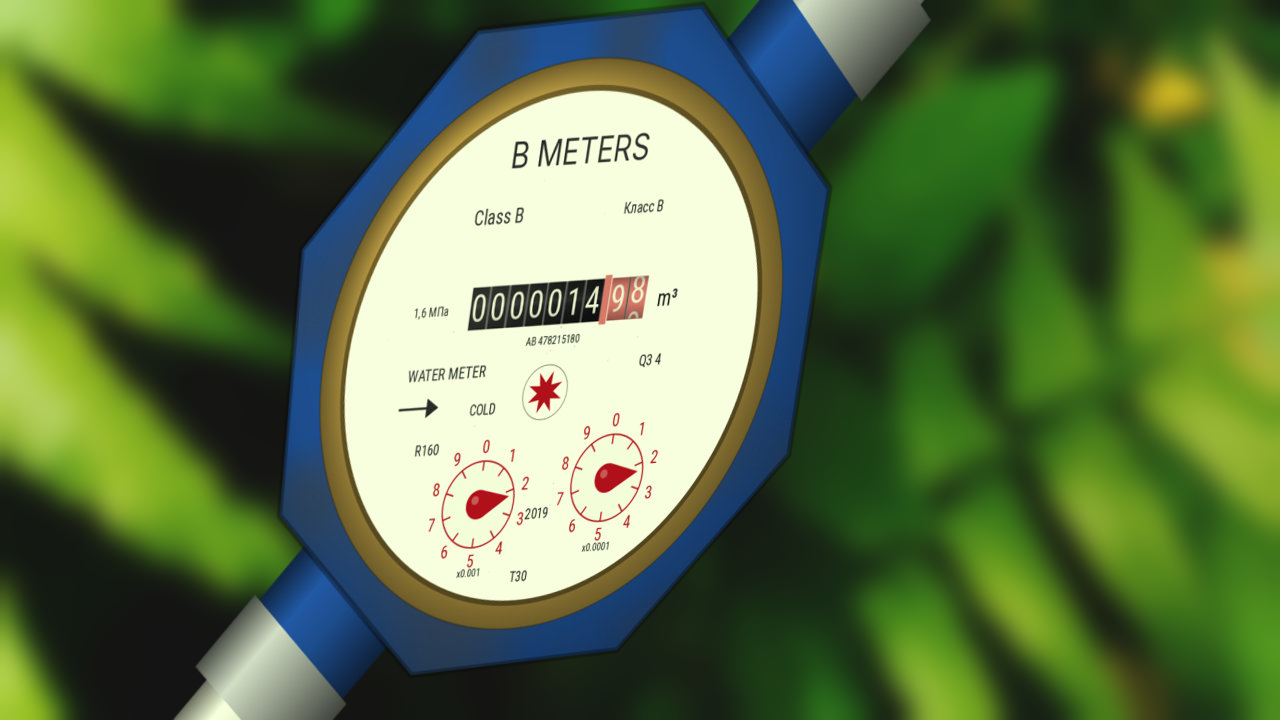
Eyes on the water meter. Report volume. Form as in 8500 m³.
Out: 14.9822 m³
